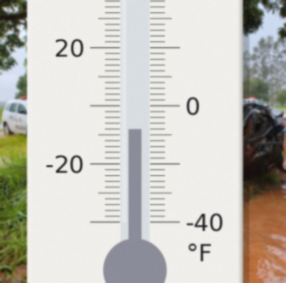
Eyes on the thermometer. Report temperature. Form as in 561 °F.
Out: -8 °F
